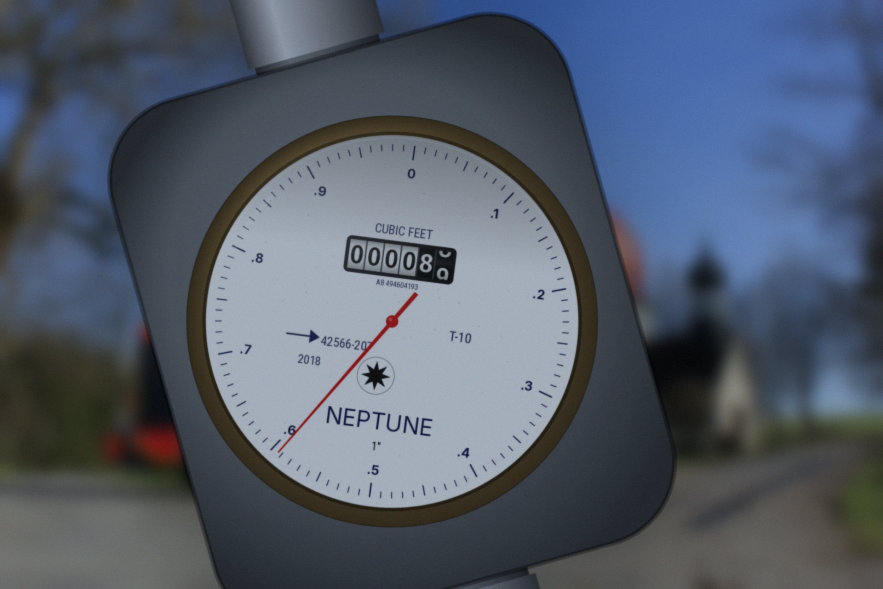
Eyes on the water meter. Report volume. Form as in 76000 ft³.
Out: 88.59 ft³
